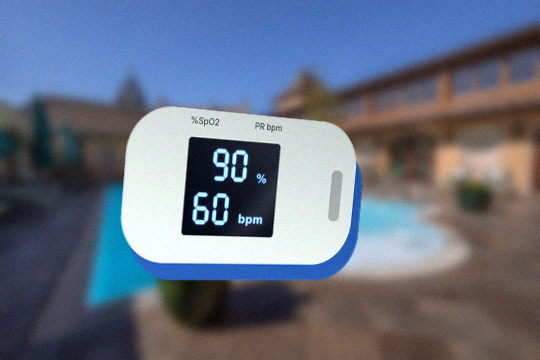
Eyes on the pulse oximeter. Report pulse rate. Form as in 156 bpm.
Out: 60 bpm
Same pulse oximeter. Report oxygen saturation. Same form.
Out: 90 %
